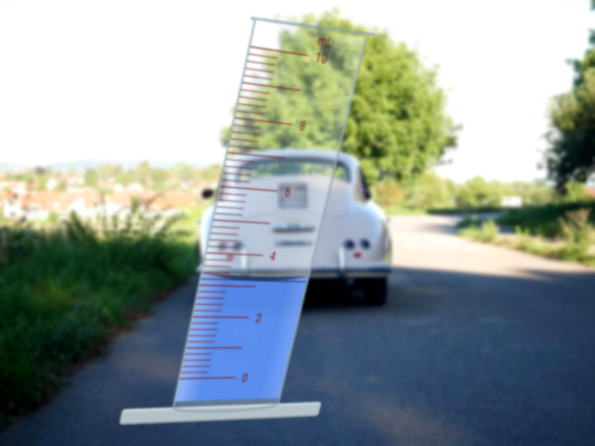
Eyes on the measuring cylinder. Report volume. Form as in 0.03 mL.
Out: 3.2 mL
